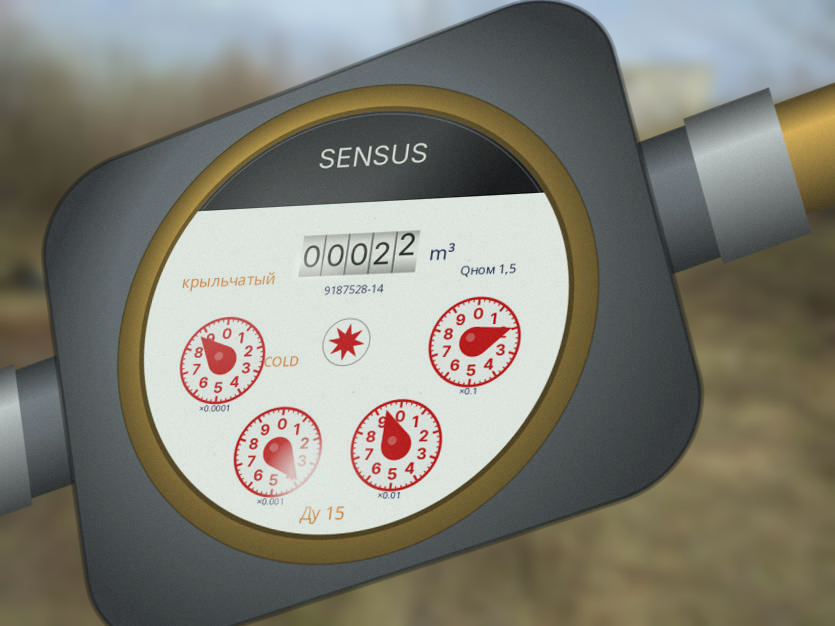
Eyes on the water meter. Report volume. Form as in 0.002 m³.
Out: 22.1938 m³
